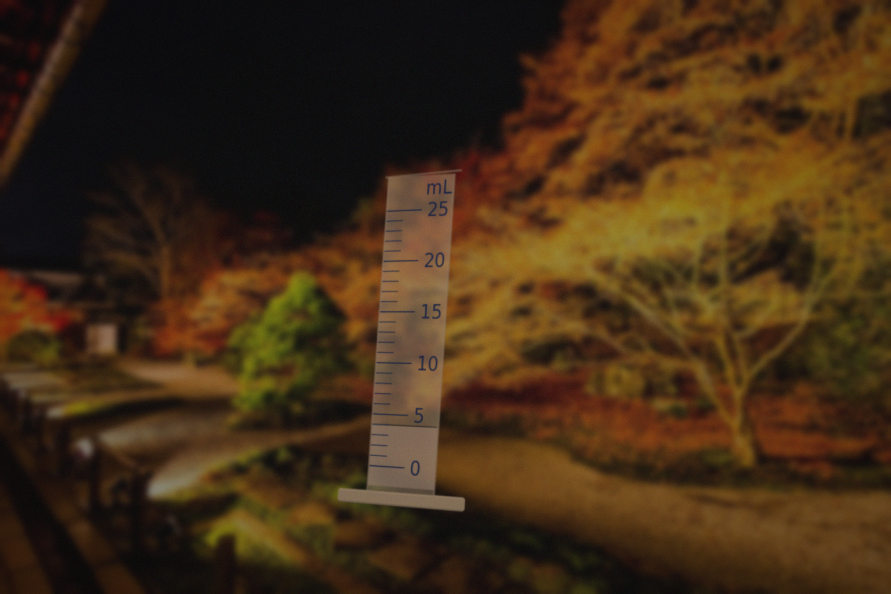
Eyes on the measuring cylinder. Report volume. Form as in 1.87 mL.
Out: 4 mL
